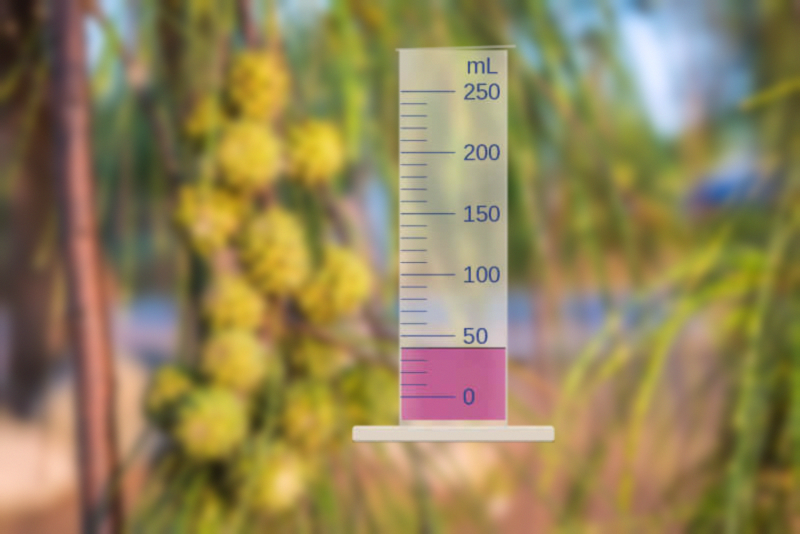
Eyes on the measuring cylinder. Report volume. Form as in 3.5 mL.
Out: 40 mL
